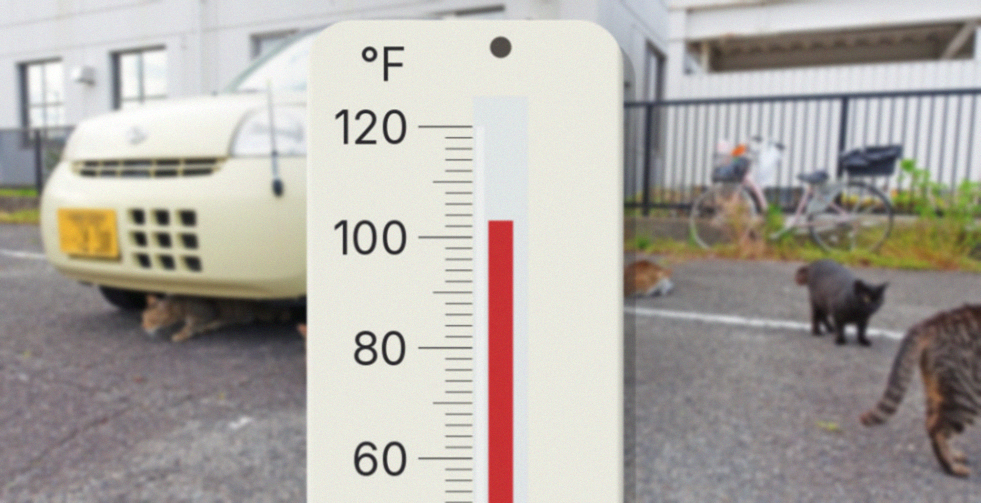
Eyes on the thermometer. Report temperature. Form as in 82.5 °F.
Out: 103 °F
